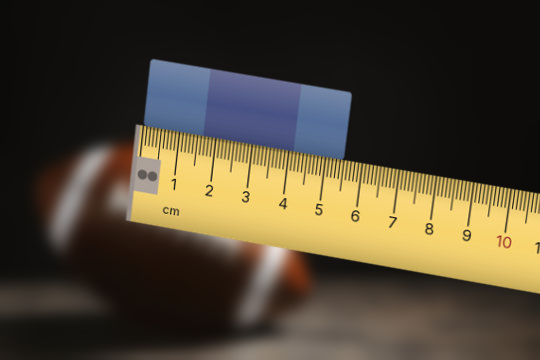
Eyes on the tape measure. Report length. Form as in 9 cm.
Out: 5.5 cm
